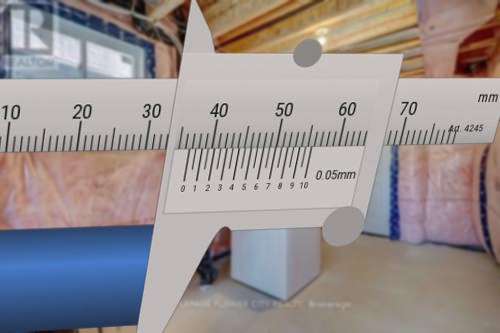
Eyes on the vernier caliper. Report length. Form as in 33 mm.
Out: 36.6 mm
